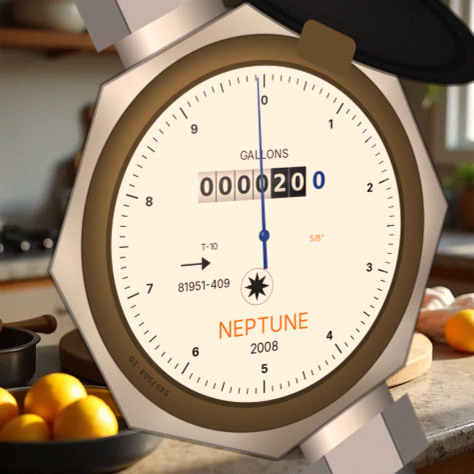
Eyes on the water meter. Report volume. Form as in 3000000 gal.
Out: 199.9 gal
